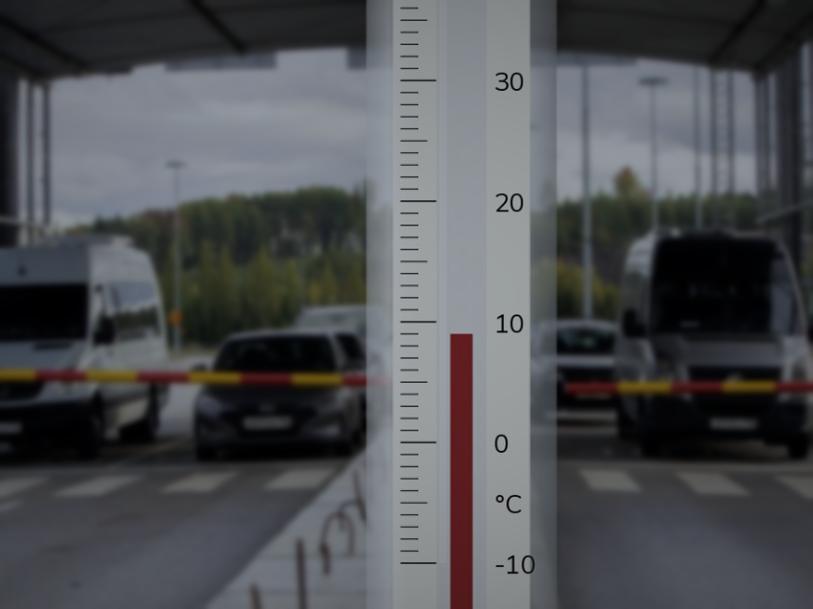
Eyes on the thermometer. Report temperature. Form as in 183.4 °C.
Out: 9 °C
